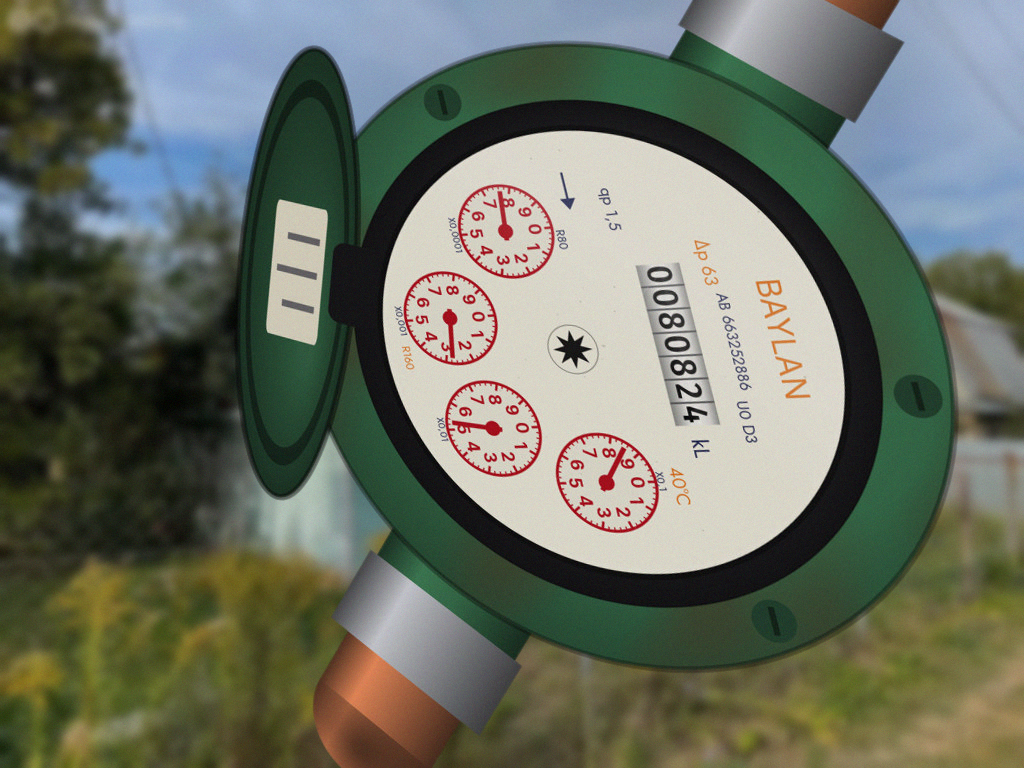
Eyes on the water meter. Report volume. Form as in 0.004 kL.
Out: 80824.8527 kL
